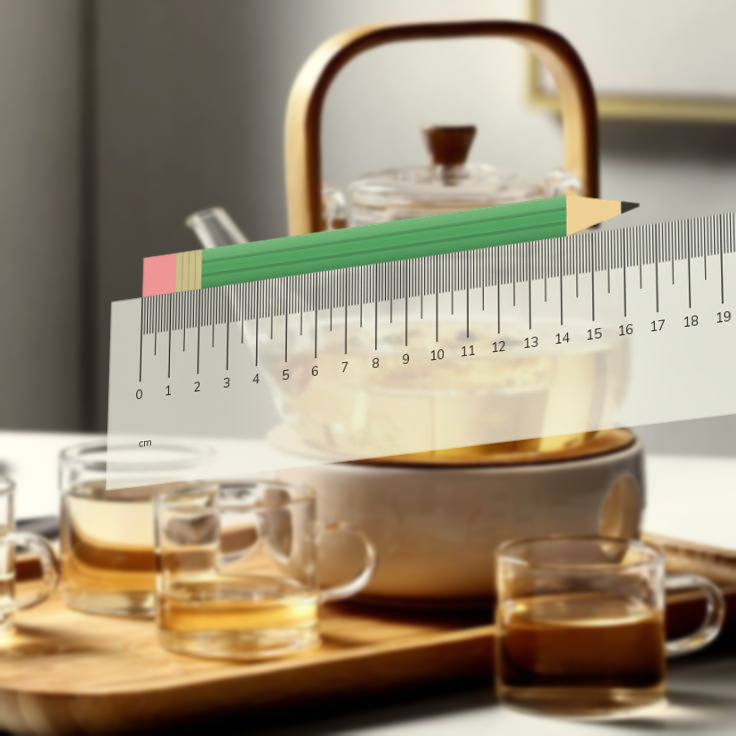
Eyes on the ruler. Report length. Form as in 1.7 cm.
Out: 16.5 cm
